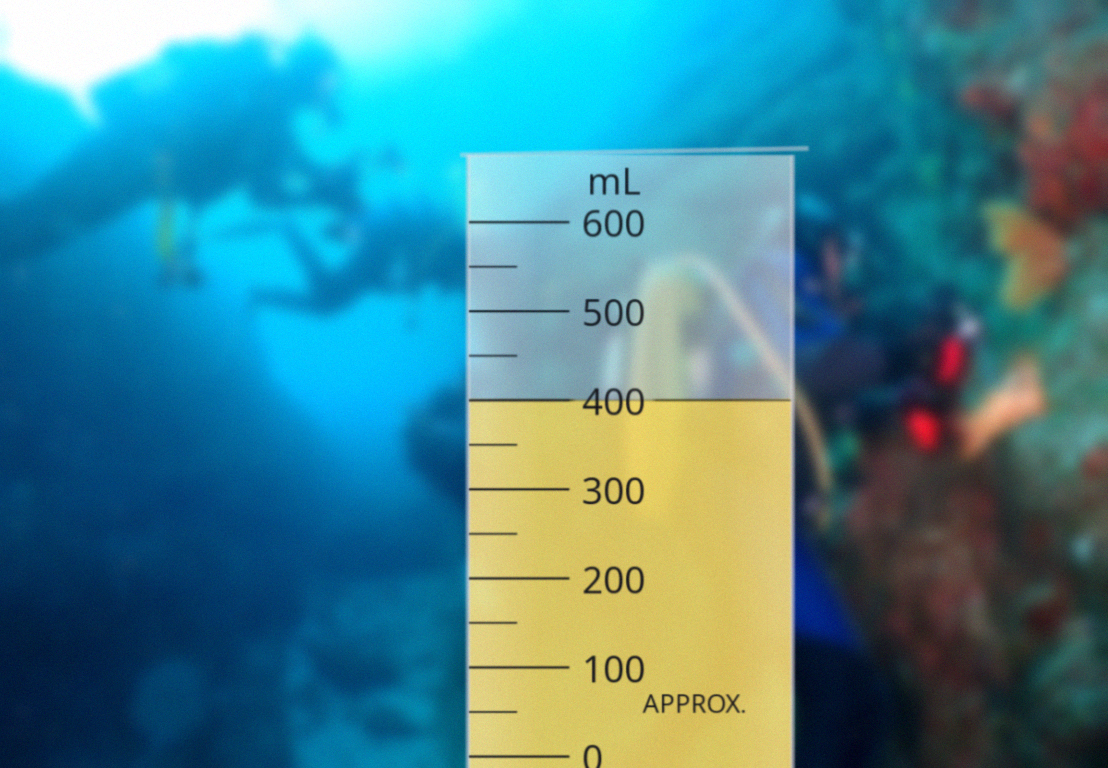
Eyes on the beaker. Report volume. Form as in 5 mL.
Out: 400 mL
